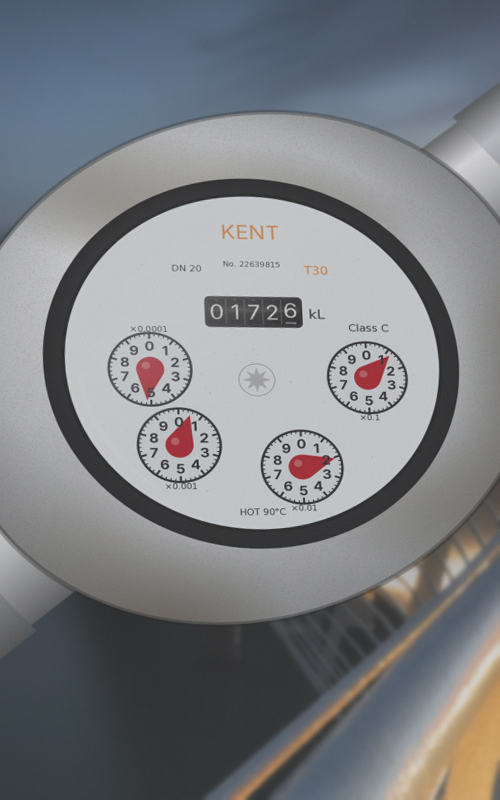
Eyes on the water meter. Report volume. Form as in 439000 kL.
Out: 1726.1205 kL
